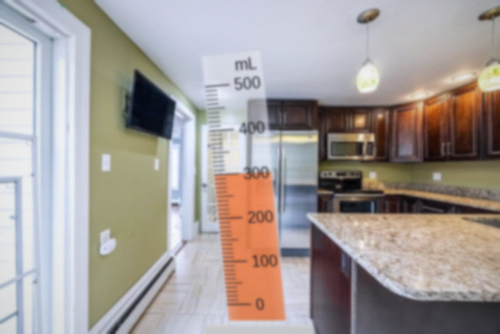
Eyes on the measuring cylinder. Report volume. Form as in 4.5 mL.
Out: 300 mL
